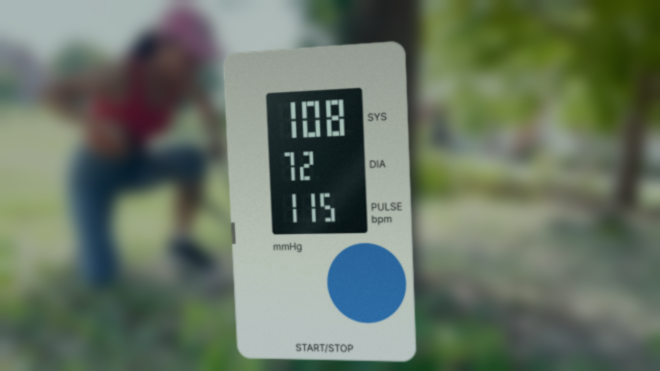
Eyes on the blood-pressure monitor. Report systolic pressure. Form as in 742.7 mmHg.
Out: 108 mmHg
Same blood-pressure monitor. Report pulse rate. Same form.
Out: 115 bpm
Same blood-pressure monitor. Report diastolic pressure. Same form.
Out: 72 mmHg
